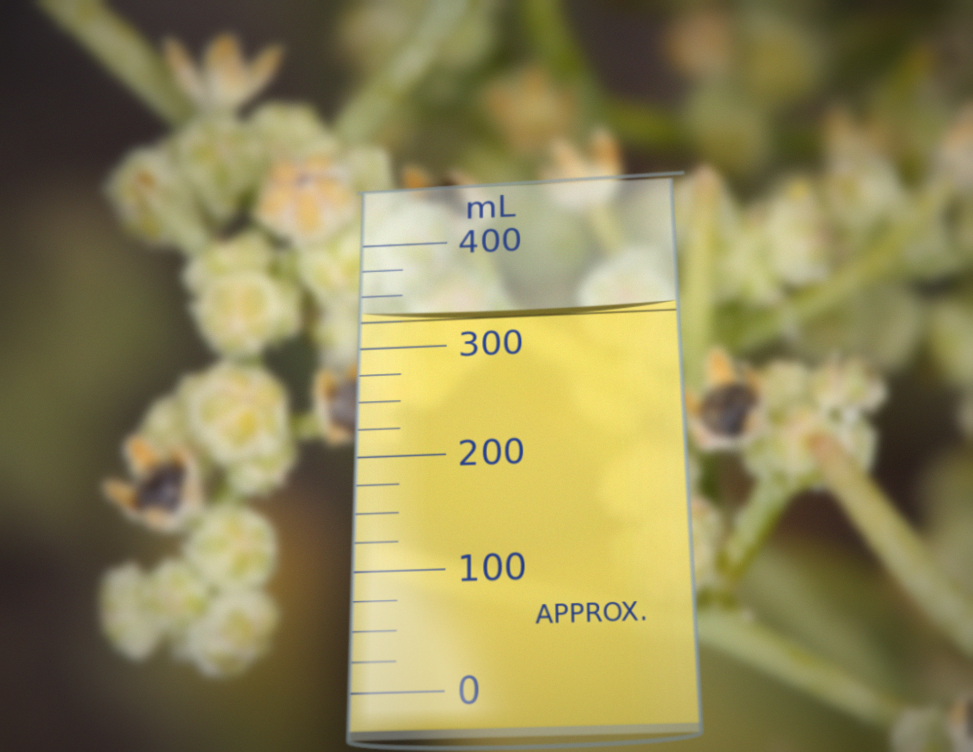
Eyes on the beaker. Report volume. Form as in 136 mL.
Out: 325 mL
